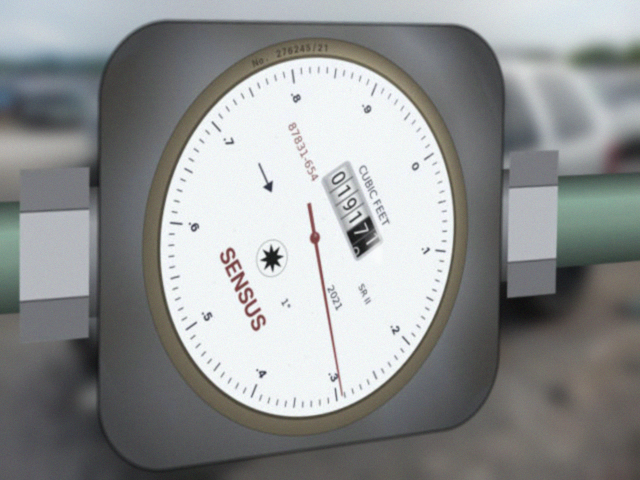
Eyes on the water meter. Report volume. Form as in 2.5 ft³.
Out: 19171.29 ft³
